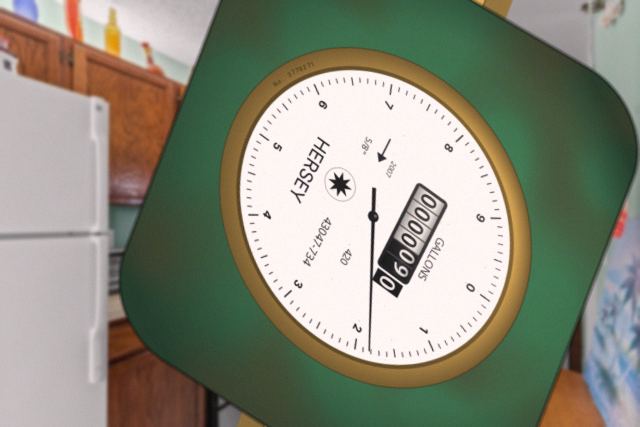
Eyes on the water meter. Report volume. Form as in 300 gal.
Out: 91.8 gal
